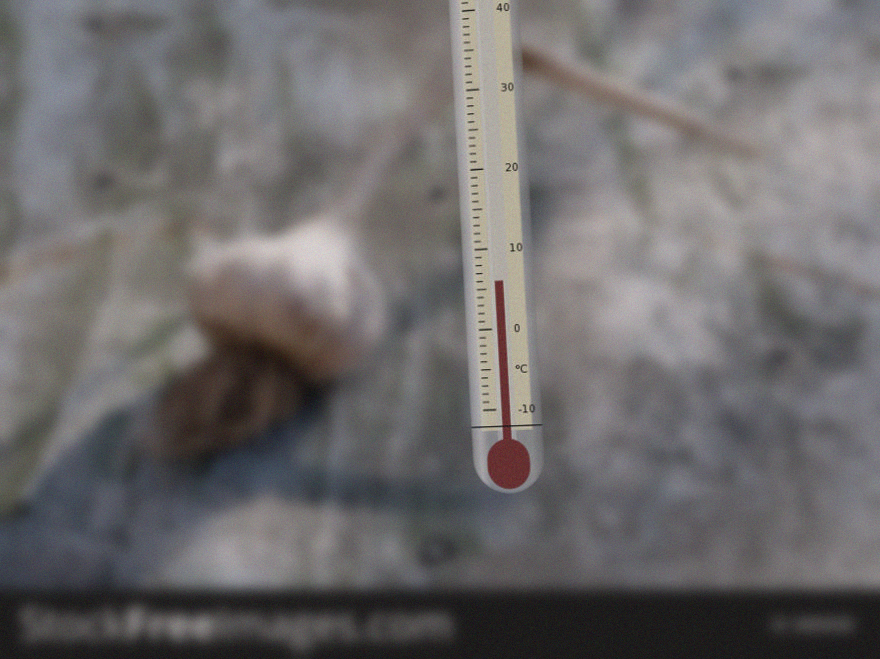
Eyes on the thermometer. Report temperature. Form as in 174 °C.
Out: 6 °C
